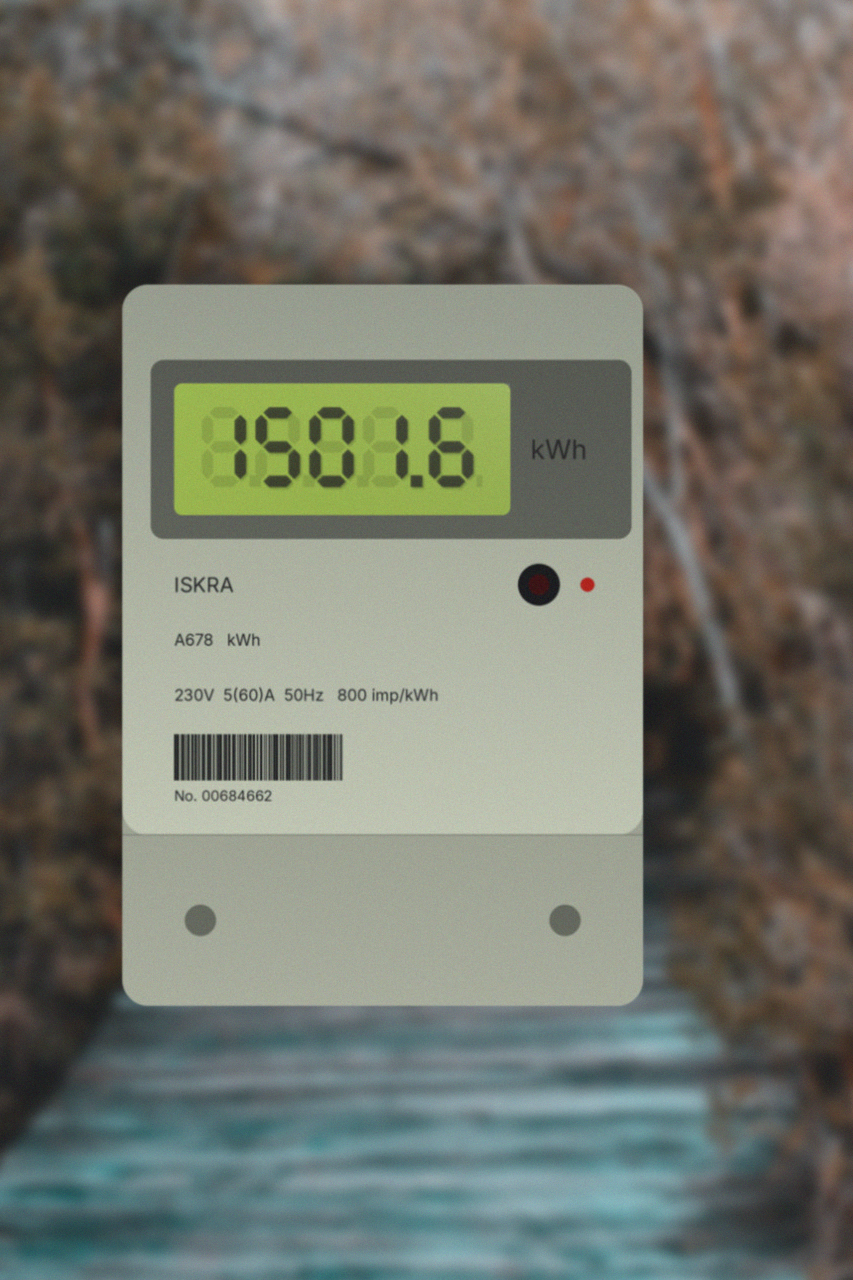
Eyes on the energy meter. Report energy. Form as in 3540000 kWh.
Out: 1501.6 kWh
